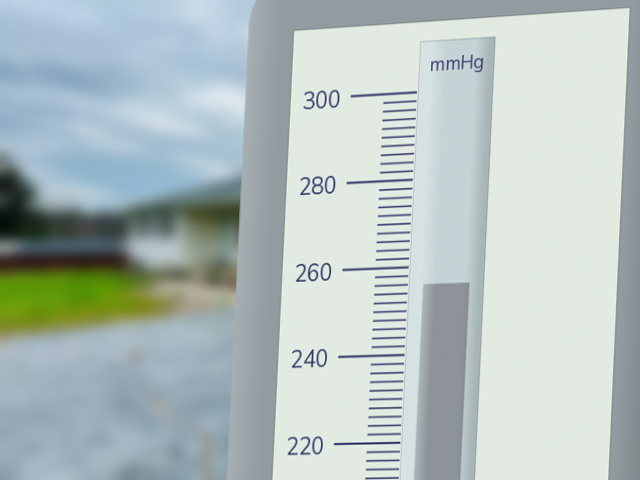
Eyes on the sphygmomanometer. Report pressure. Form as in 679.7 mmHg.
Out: 256 mmHg
